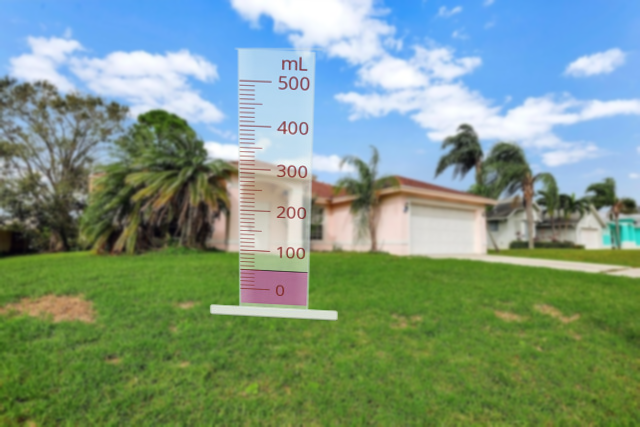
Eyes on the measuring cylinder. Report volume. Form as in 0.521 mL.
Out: 50 mL
